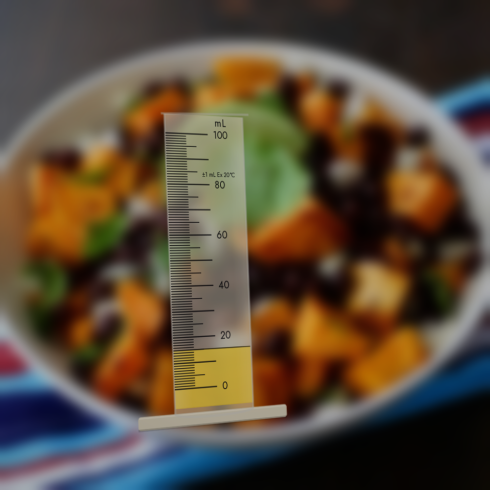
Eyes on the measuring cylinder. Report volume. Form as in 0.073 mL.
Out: 15 mL
